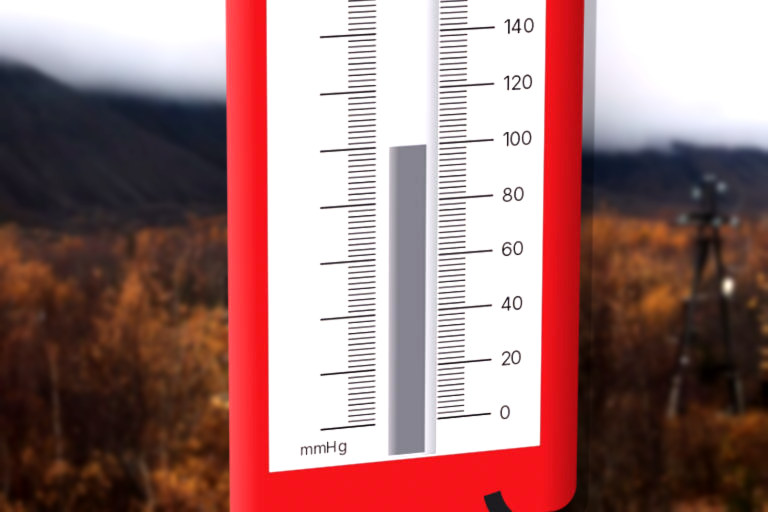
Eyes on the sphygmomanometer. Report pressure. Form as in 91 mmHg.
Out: 100 mmHg
